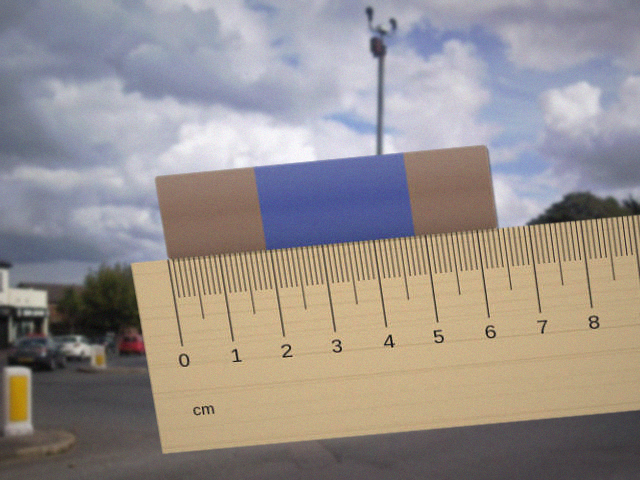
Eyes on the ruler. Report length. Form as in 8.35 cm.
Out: 6.4 cm
